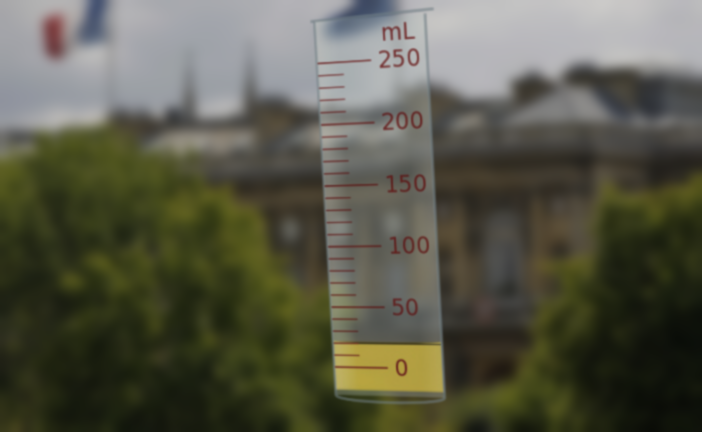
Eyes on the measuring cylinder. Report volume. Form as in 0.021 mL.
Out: 20 mL
